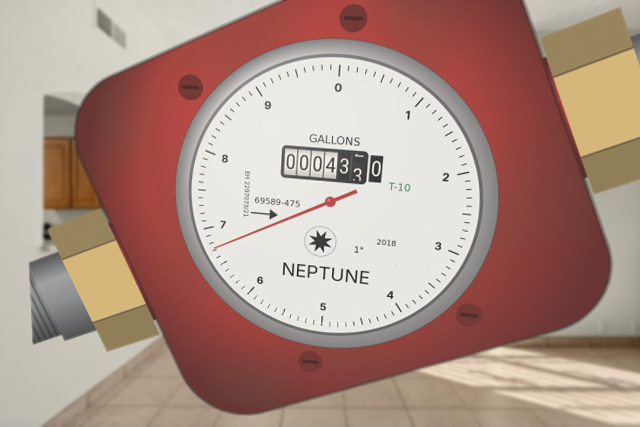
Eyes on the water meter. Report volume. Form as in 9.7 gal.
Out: 4326.7 gal
